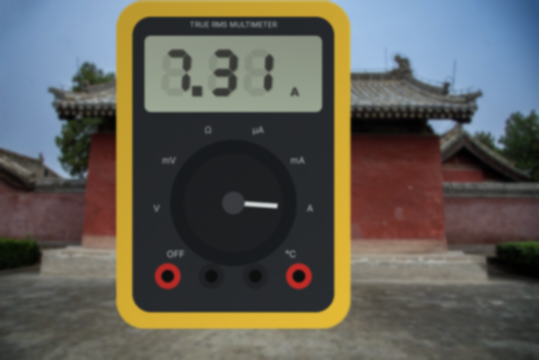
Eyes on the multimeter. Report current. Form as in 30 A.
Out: 7.31 A
